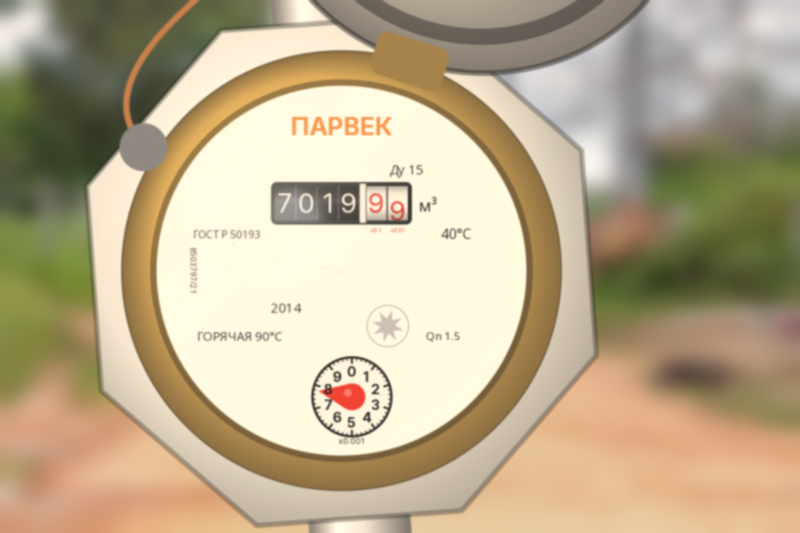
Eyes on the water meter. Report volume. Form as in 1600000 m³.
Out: 7019.987 m³
